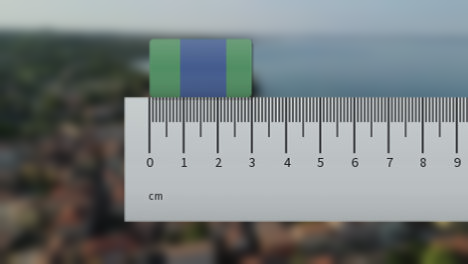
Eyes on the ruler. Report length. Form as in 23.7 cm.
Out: 3 cm
